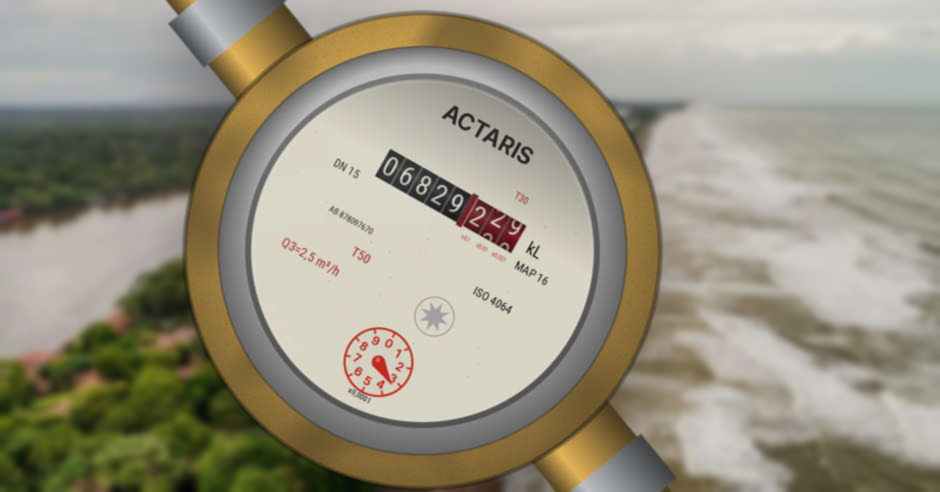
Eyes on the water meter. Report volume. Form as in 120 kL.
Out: 6829.2293 kL
